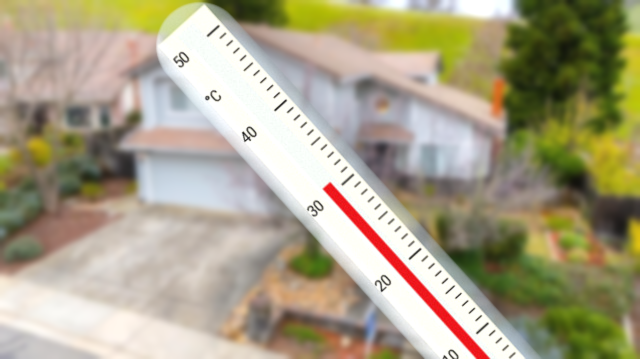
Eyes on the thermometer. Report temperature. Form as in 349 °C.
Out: 31 °C
